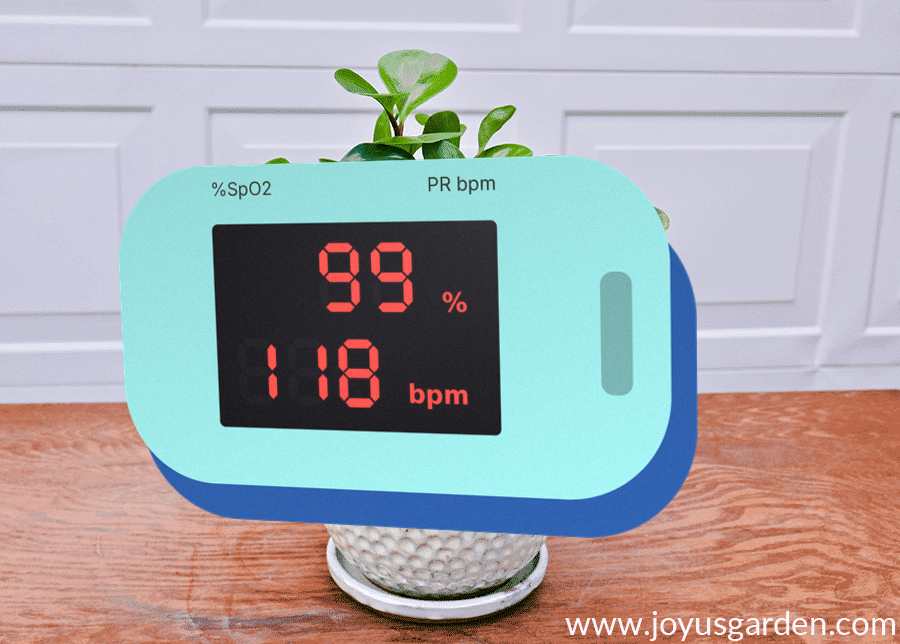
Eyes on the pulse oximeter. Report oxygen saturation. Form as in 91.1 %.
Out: 99 %
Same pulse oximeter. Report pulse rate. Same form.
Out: 118 bpm
